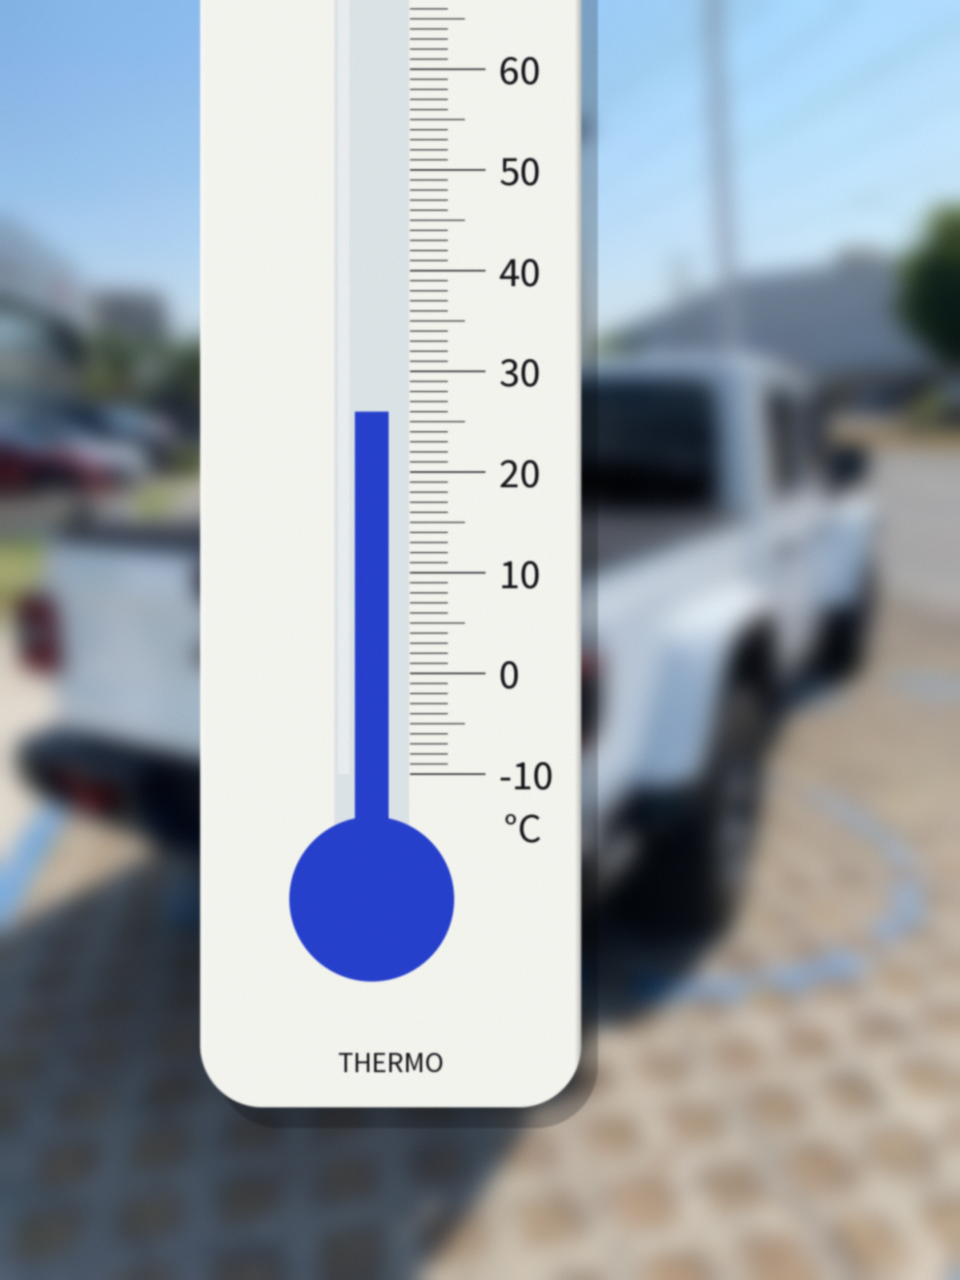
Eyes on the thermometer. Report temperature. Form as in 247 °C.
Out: 26 °C
